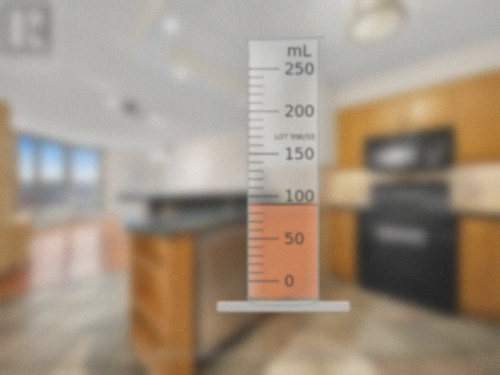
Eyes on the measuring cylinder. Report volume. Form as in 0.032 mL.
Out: 90 mL
